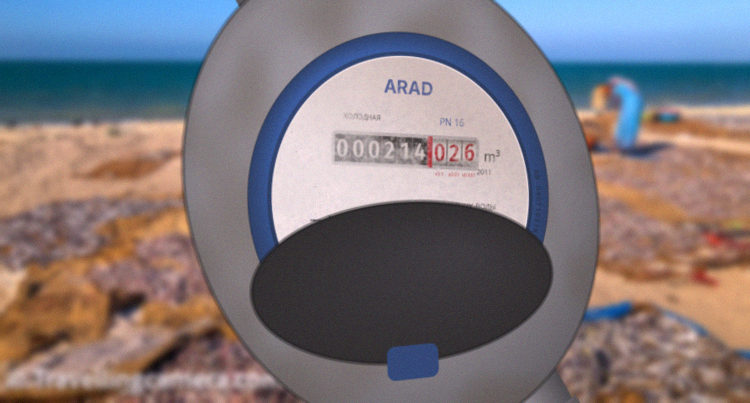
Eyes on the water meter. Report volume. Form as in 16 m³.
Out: 214.026 m³
